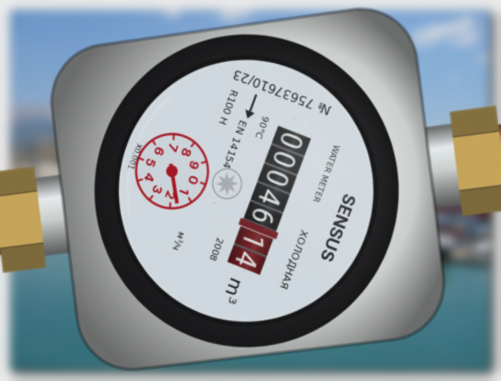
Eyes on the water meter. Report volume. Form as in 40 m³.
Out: 46.141 m³
